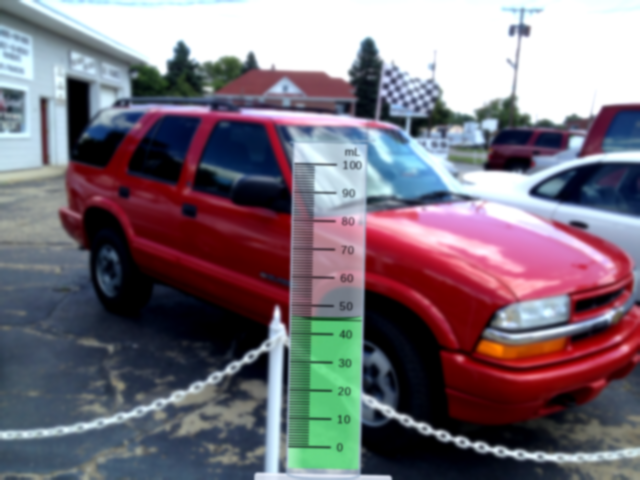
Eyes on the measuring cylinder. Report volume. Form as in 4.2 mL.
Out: 45 mL
